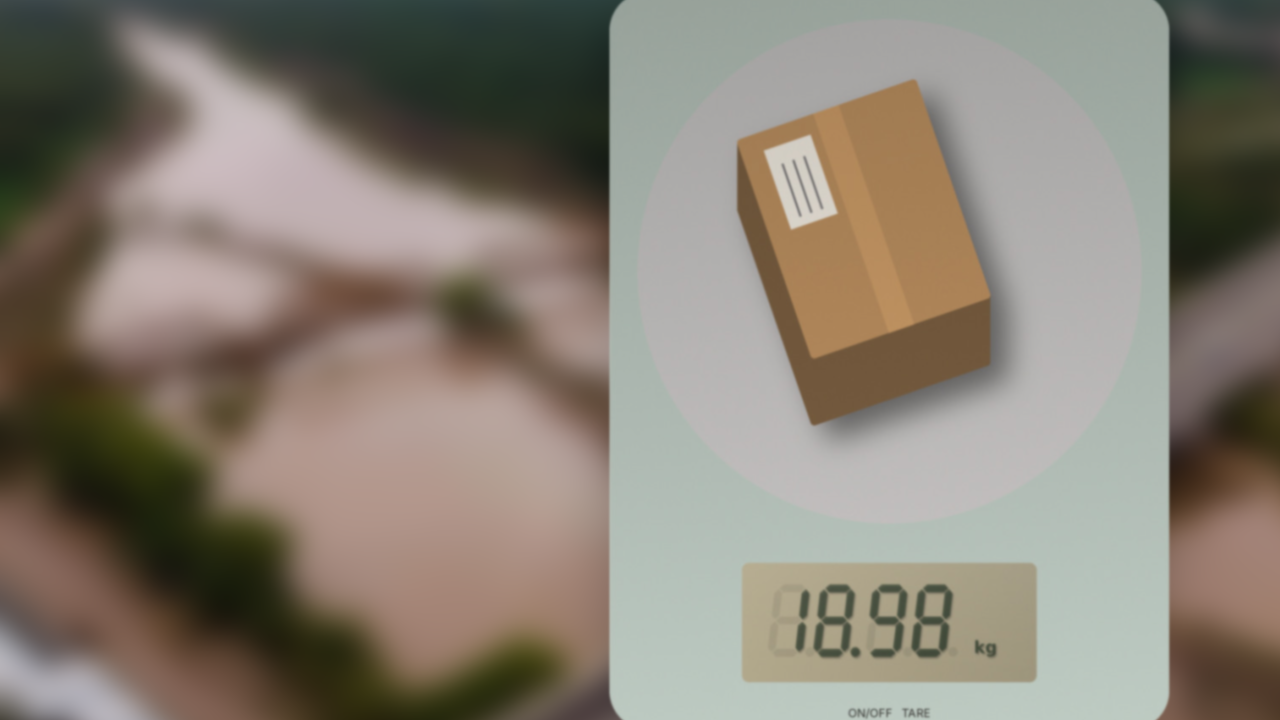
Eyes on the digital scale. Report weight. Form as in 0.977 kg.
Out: 18.98 kg
